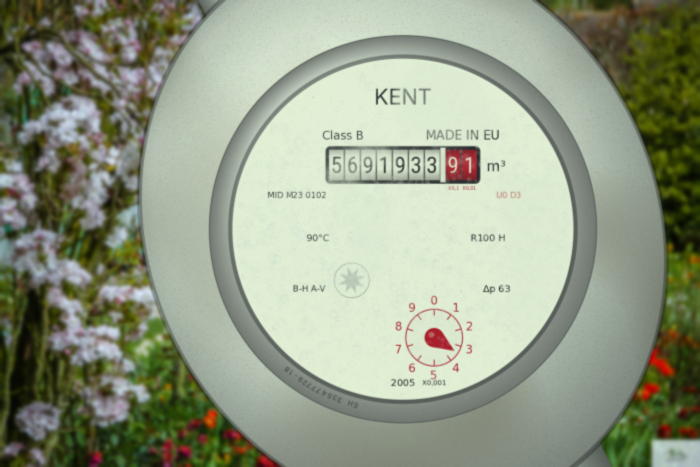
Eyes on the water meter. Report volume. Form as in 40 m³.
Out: 5691933.913 m³
